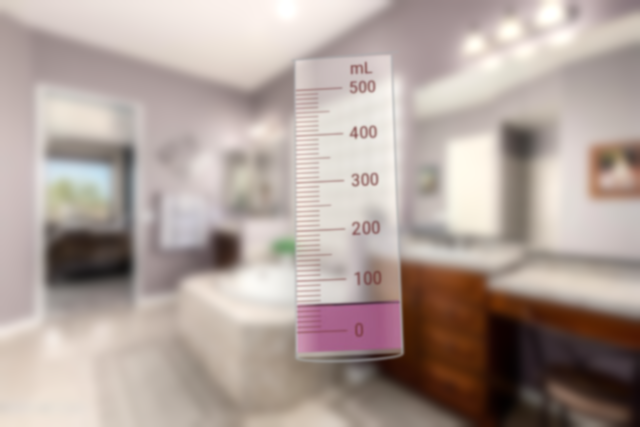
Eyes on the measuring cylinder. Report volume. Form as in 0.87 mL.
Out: 50 mL
